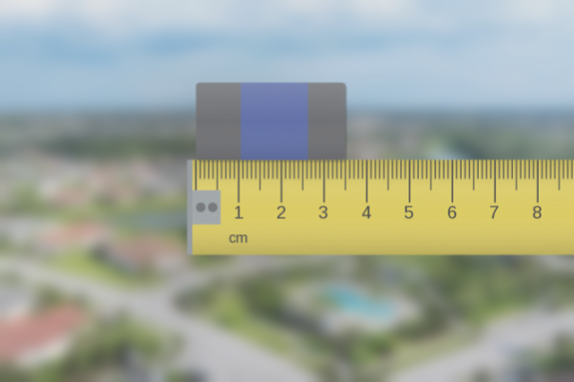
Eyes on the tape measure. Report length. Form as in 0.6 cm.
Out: 3.5 cm
